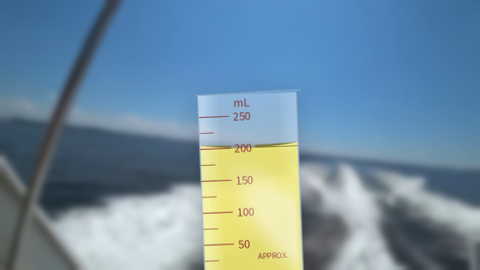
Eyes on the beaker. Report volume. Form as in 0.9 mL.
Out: 200 mL
